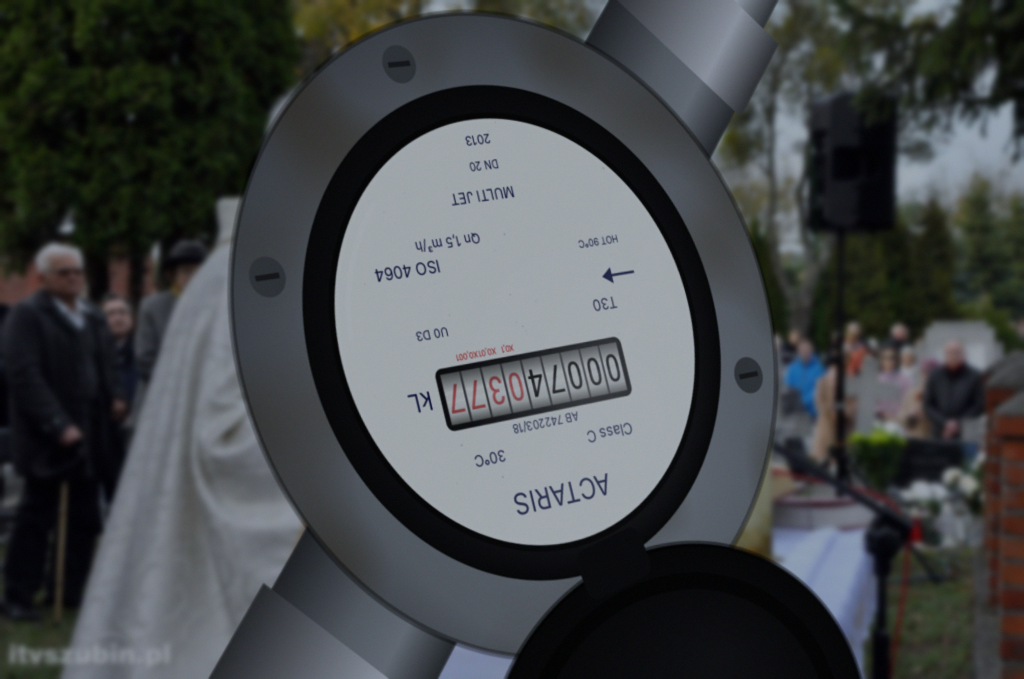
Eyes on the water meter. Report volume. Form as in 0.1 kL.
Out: 74.0377 kL
